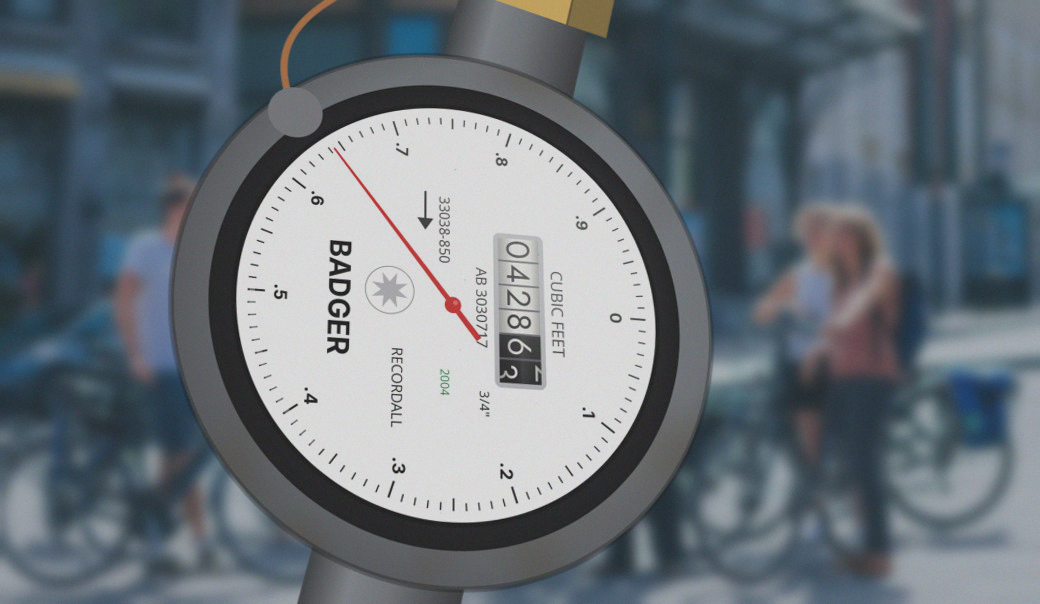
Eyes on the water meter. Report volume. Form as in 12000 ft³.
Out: 42862.64 ft³
